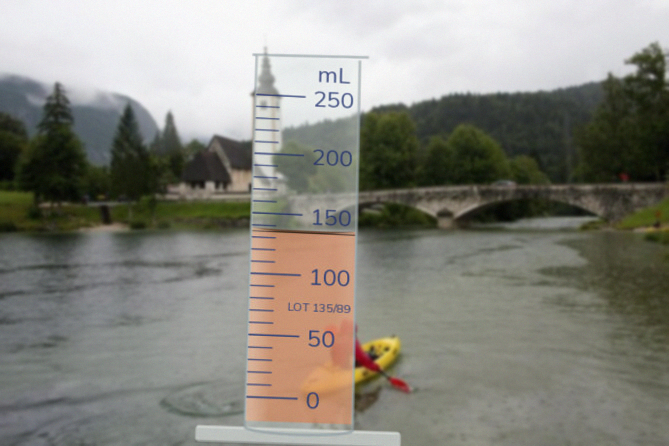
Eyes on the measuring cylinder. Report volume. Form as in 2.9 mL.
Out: 135 mL
